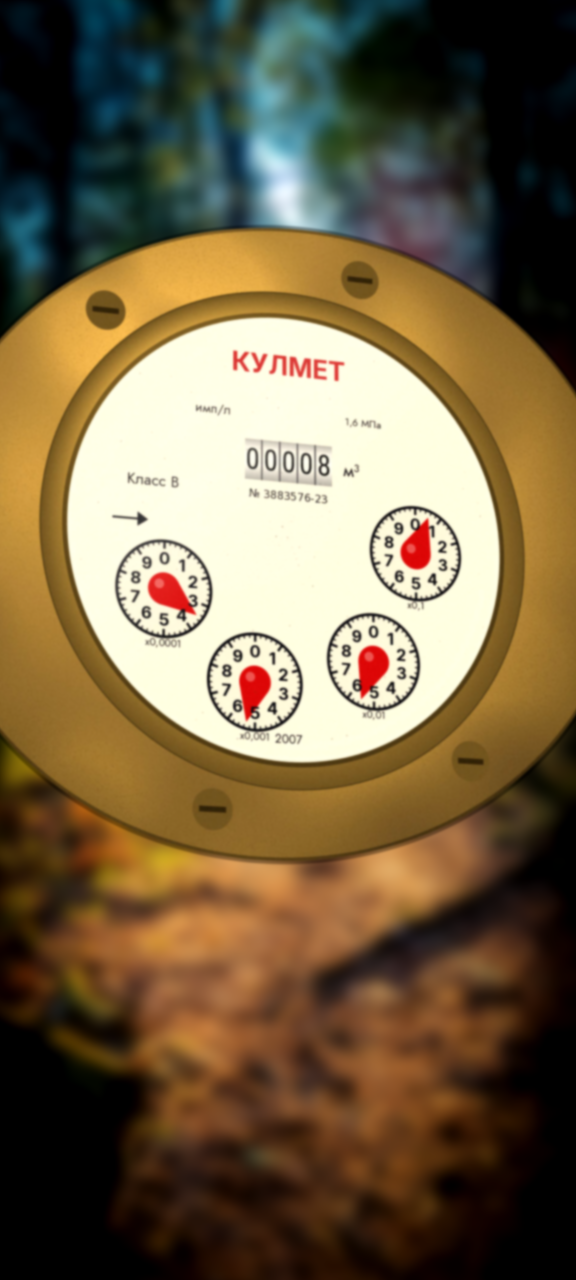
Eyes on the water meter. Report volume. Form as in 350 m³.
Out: 8.0553 m³
